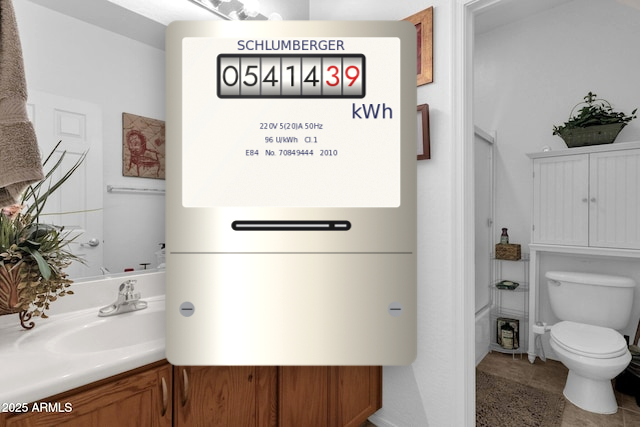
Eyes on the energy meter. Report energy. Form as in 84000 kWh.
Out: 5414.39 kWh
